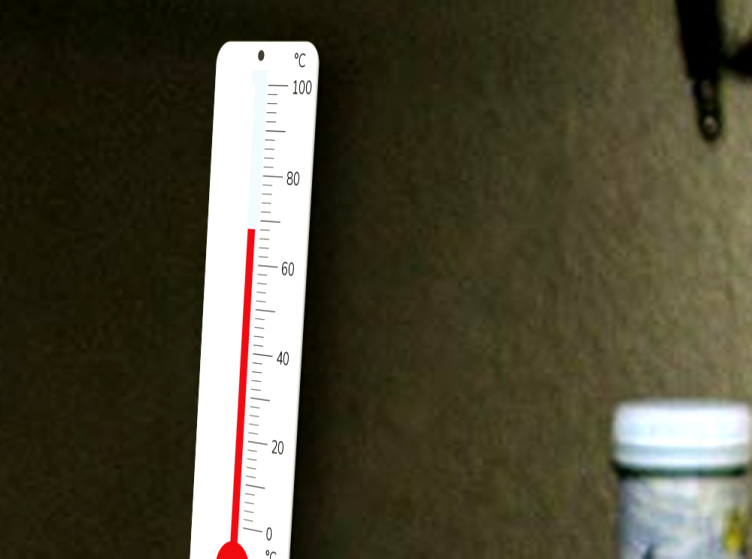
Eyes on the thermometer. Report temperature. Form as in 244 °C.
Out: 68 °C
